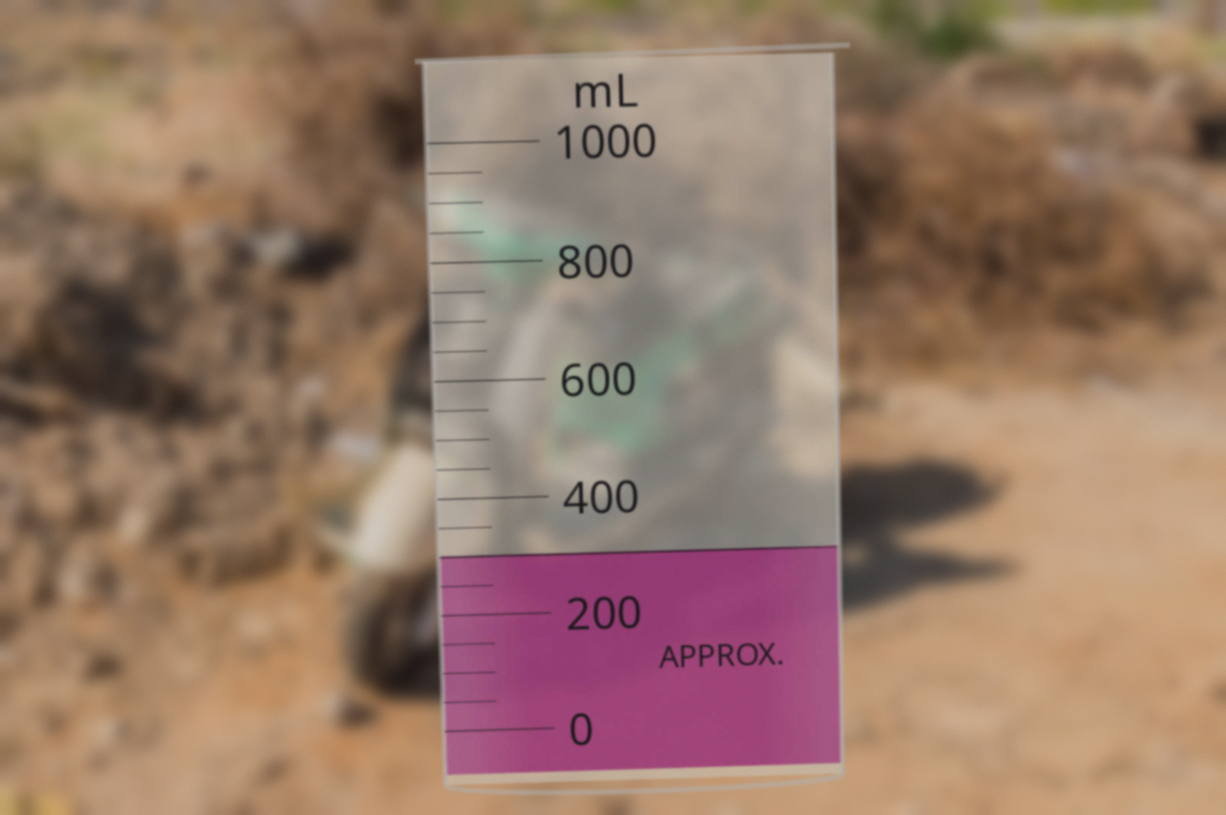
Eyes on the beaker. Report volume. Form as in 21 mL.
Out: 300 mL
